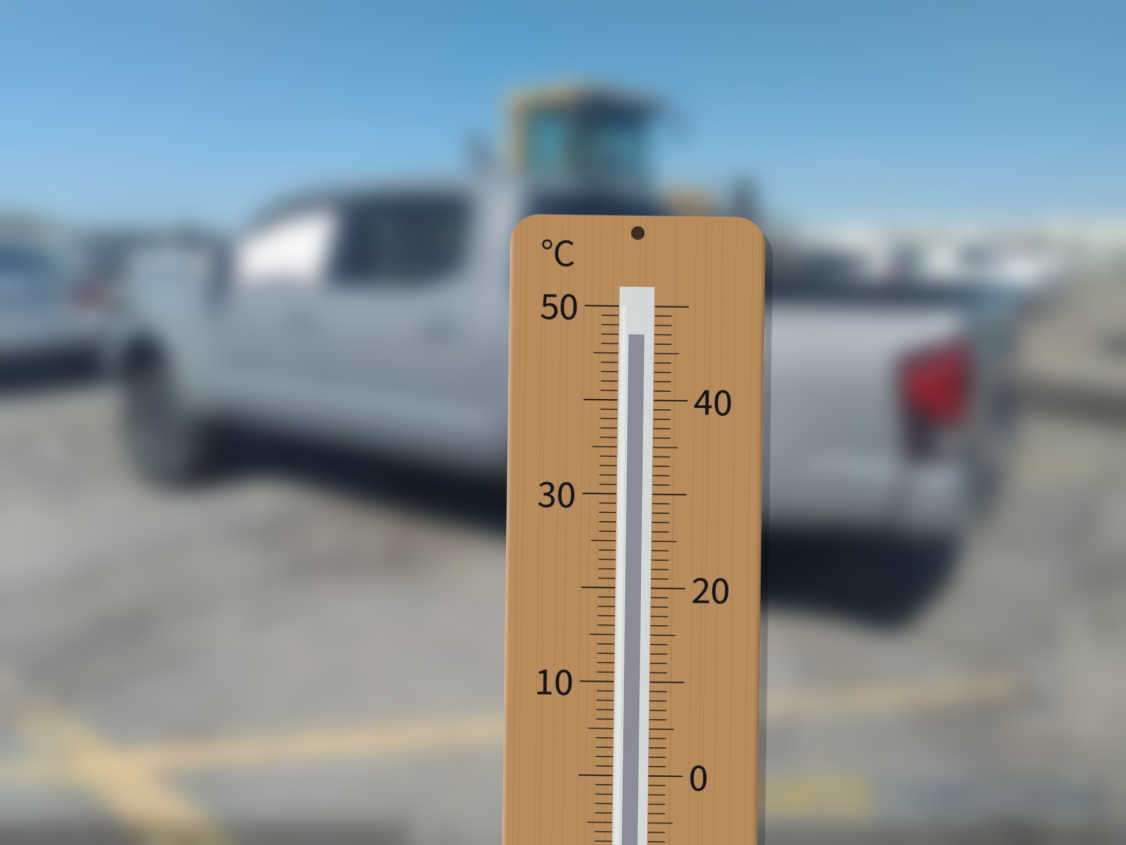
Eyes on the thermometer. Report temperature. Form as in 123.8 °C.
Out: 47 °C
